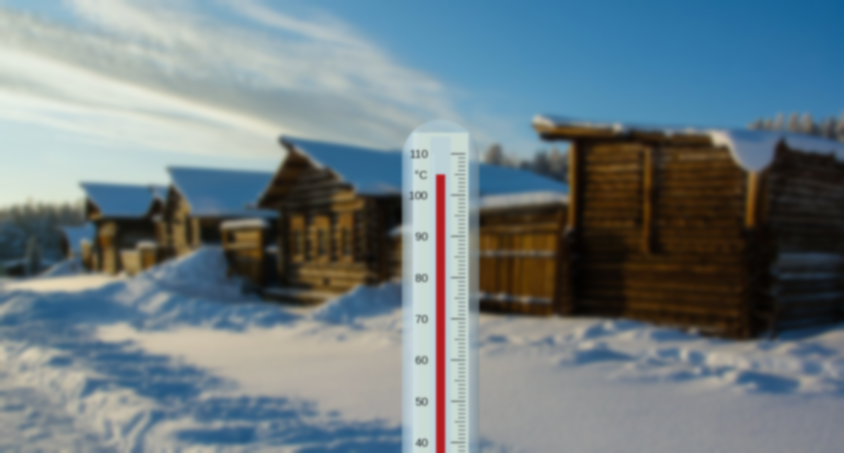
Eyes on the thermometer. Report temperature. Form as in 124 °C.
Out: 105 °C
